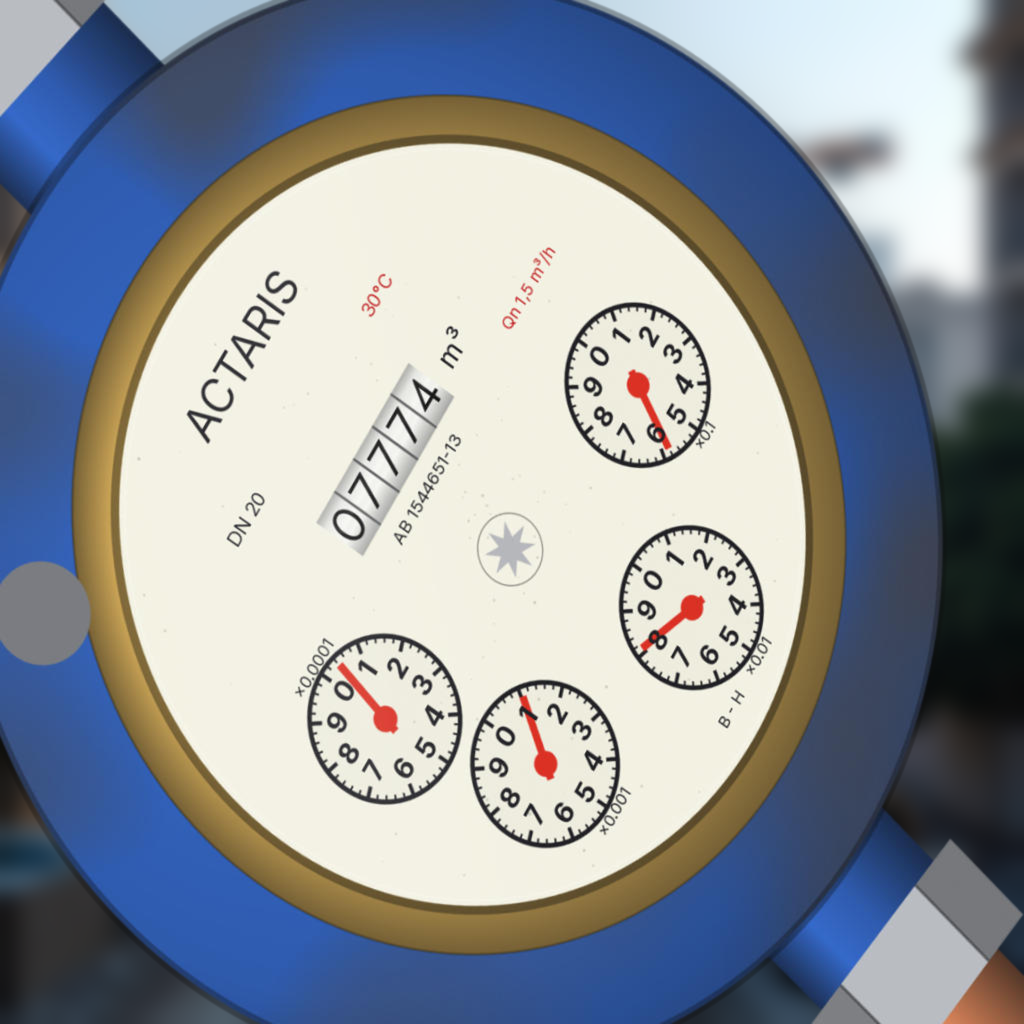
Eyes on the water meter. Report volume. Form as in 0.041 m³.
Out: 7774.5810 m³
